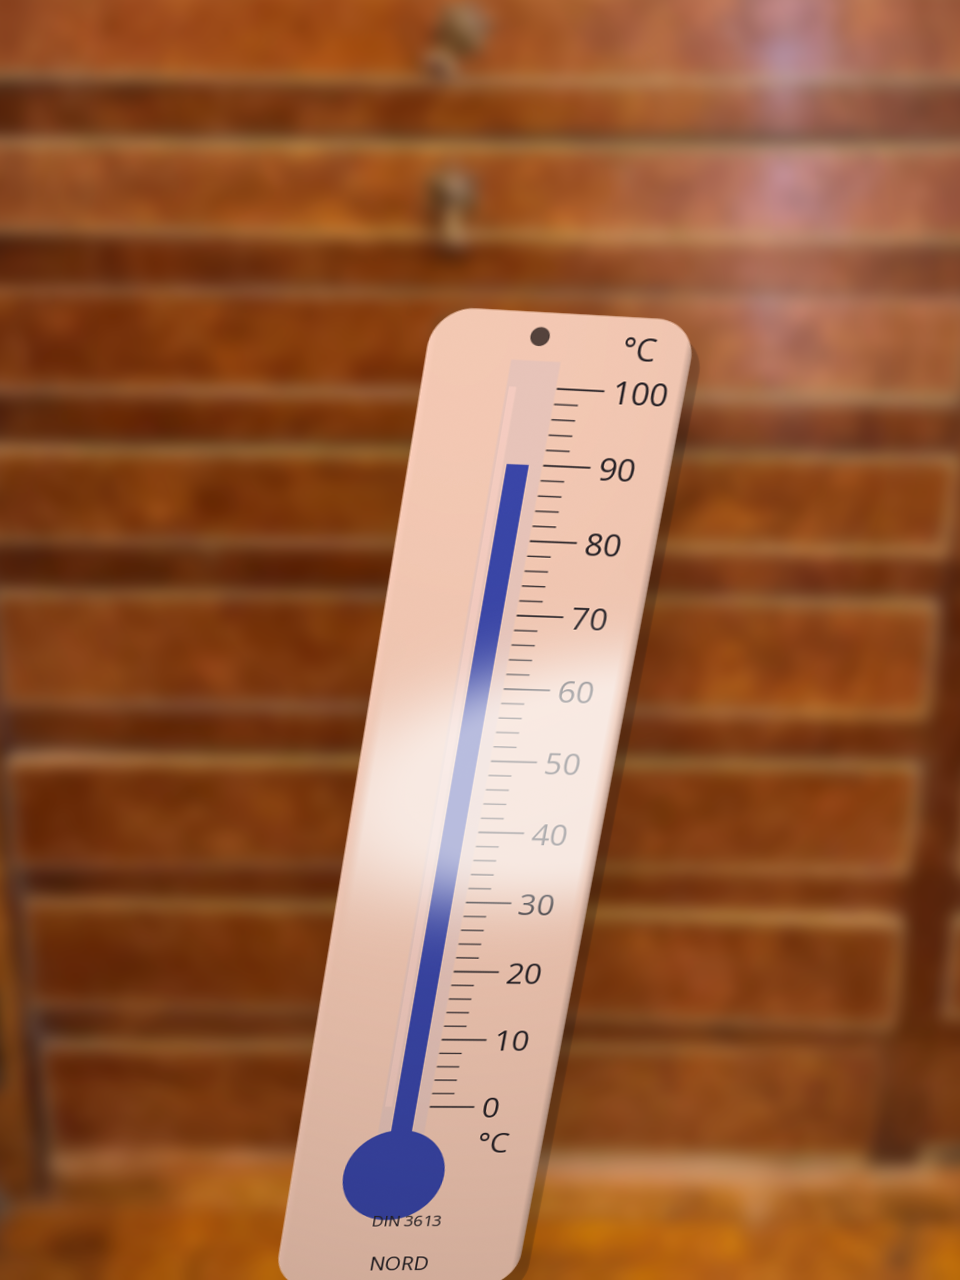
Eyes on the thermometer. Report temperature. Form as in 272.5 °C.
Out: 90 °C
